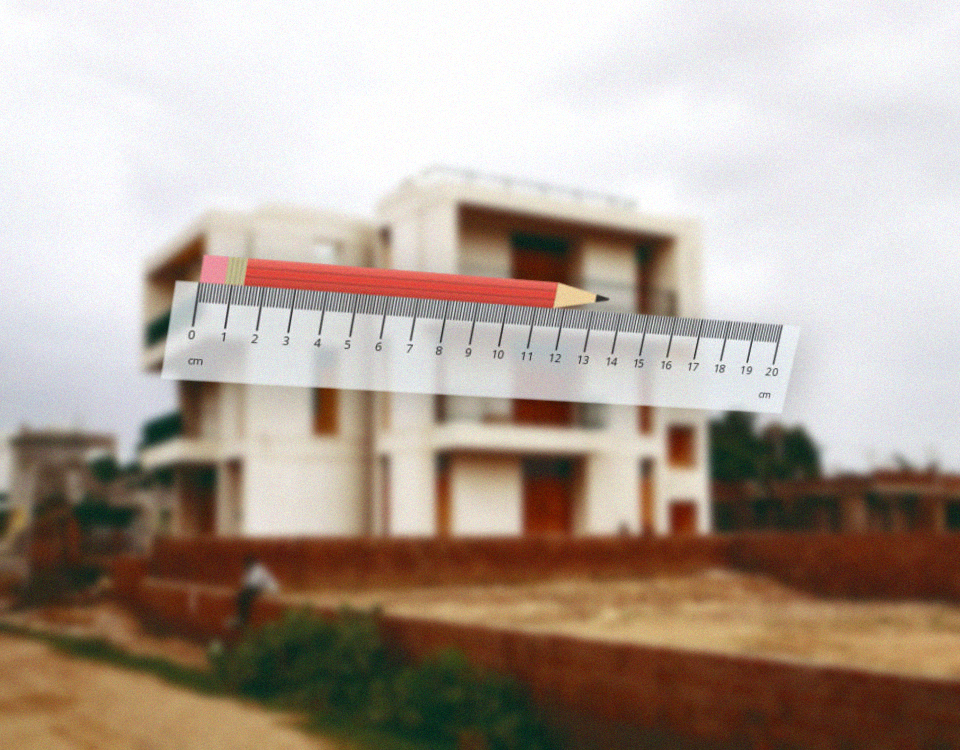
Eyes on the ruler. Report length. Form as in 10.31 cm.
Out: 13.5 cm
